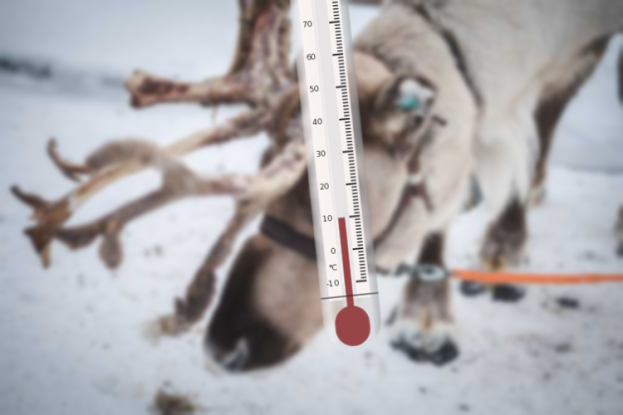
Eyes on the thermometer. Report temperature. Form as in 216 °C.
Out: 10 °C
